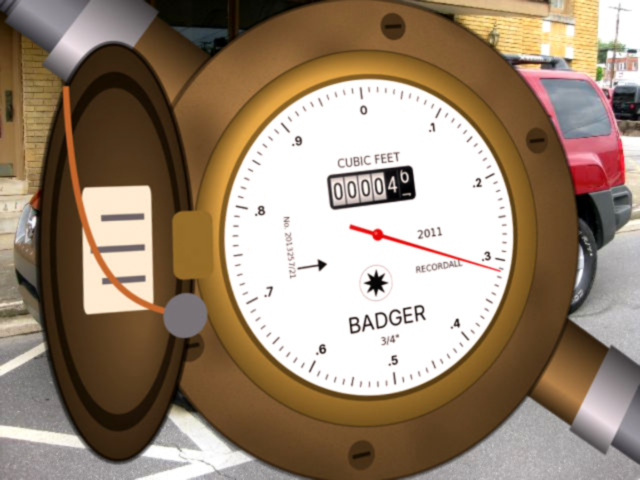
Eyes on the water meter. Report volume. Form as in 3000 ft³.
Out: 46.31 ft³
